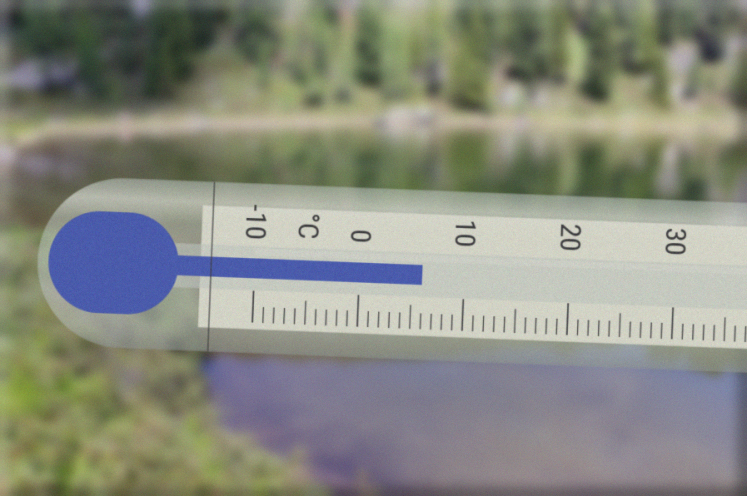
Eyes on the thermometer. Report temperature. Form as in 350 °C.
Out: 6 °C
